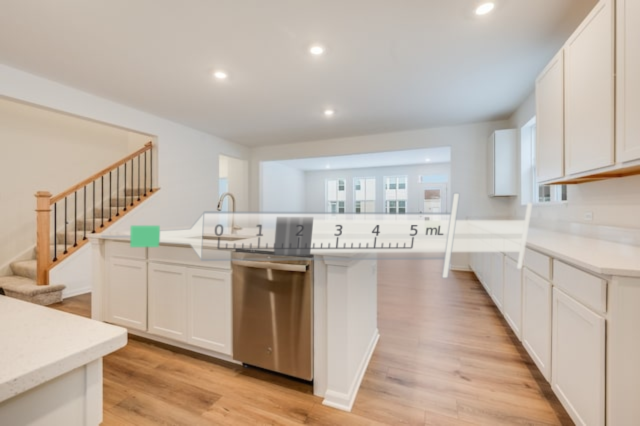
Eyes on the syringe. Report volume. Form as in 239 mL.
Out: 1.4 mL
